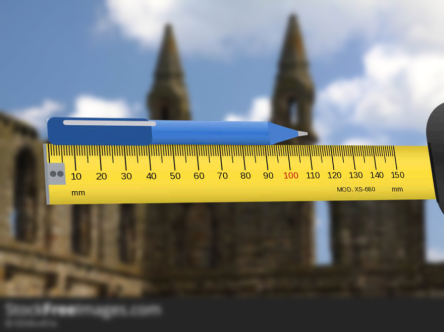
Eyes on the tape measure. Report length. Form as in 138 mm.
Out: 110 mm
